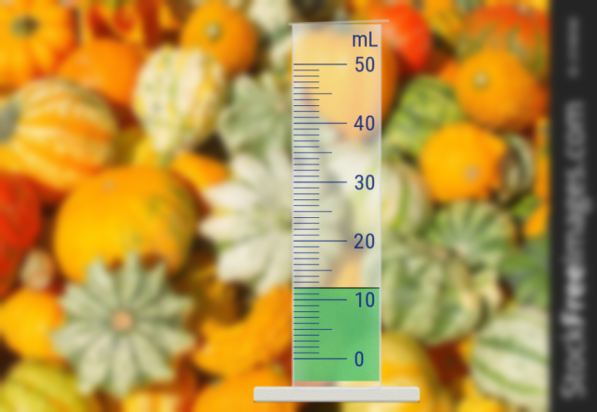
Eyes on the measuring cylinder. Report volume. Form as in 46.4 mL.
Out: 12 mL
